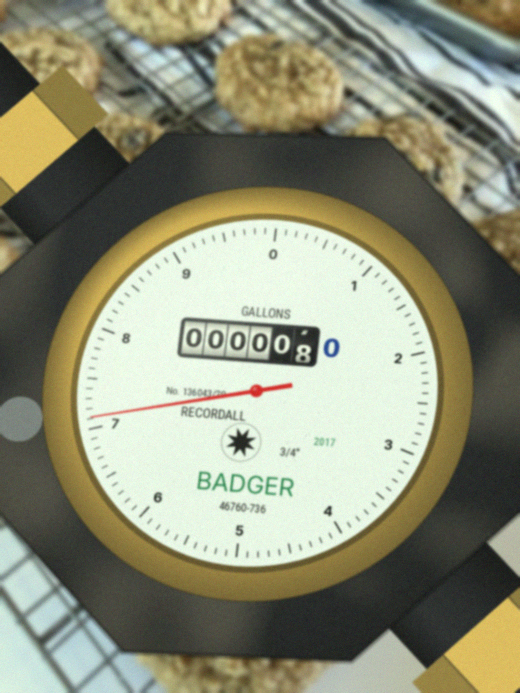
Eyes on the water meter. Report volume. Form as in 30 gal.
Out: 77.1 gal
